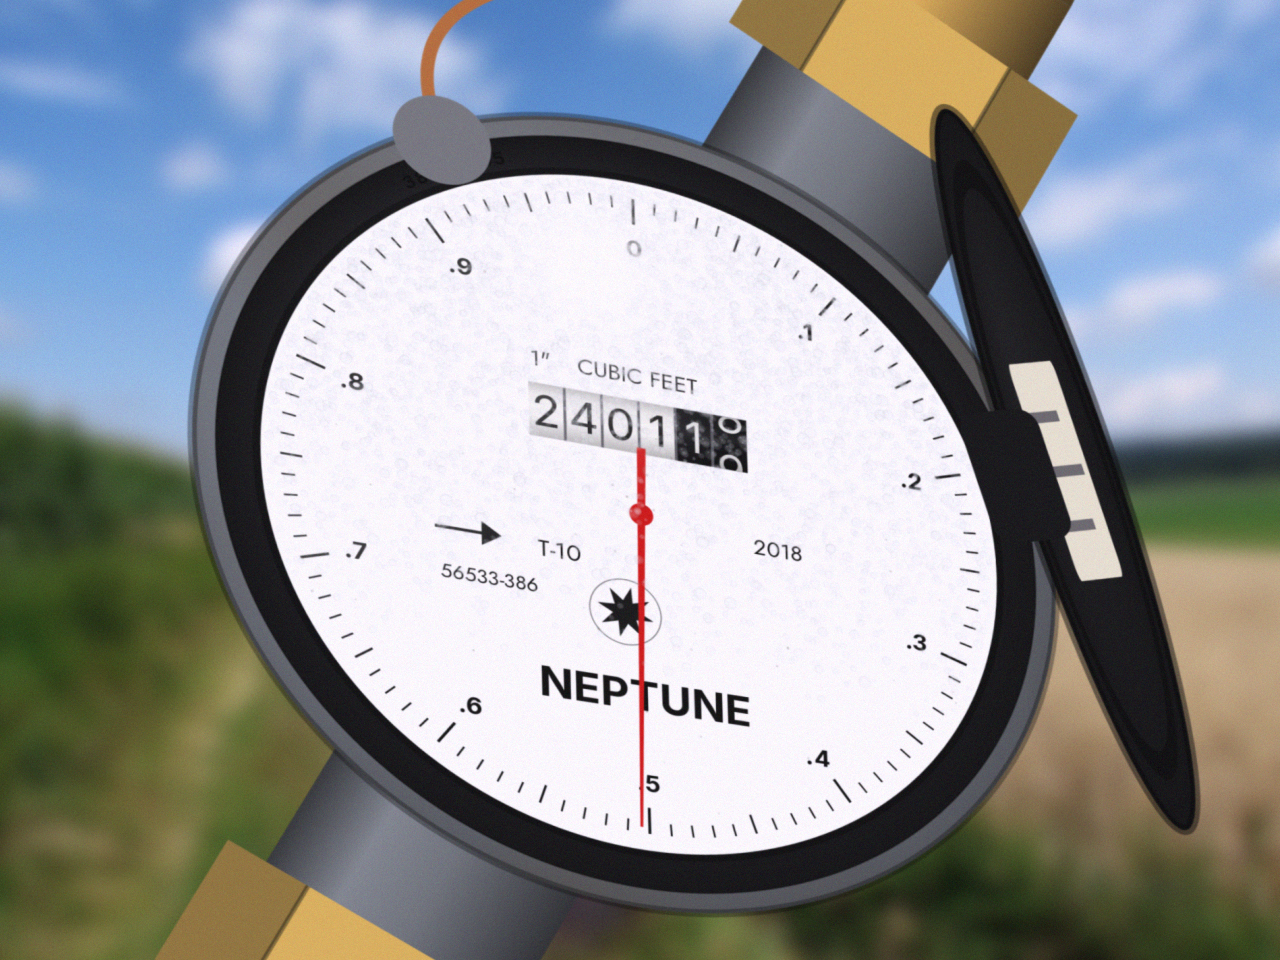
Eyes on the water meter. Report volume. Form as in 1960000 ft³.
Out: 240118.50 ft³
